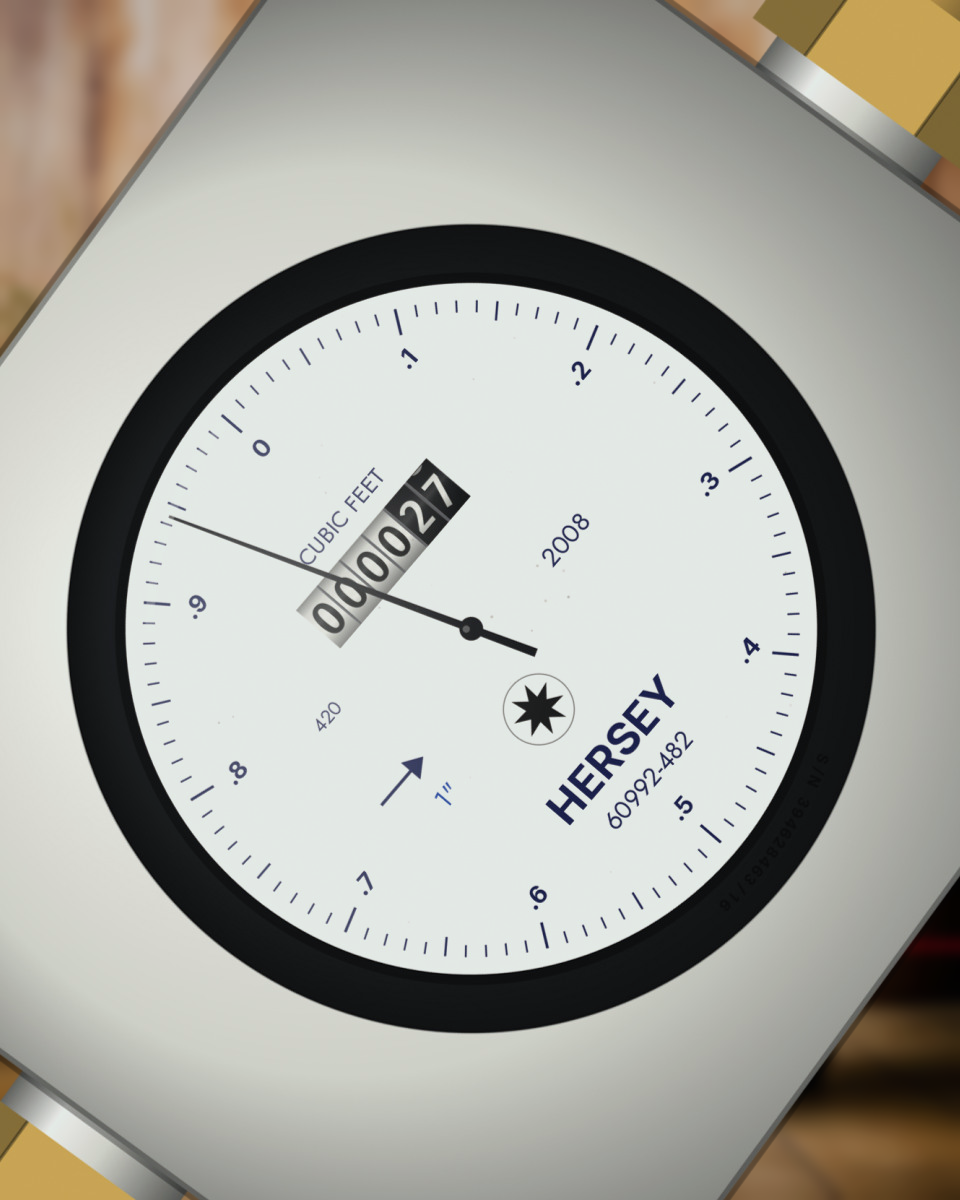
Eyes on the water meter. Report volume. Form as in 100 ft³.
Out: 26.94 ft³
